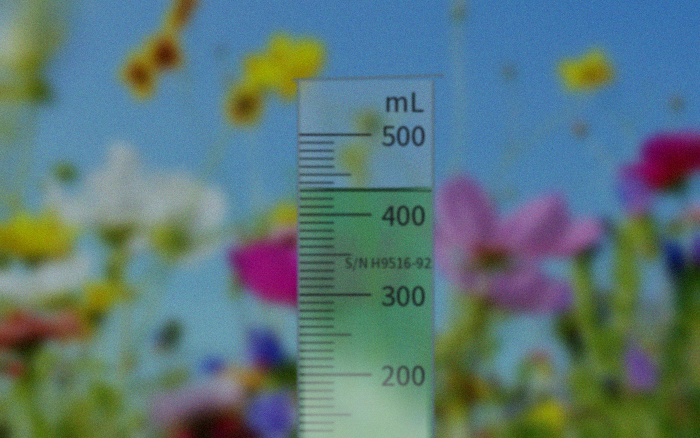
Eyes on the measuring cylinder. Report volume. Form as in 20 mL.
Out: 430 mL
